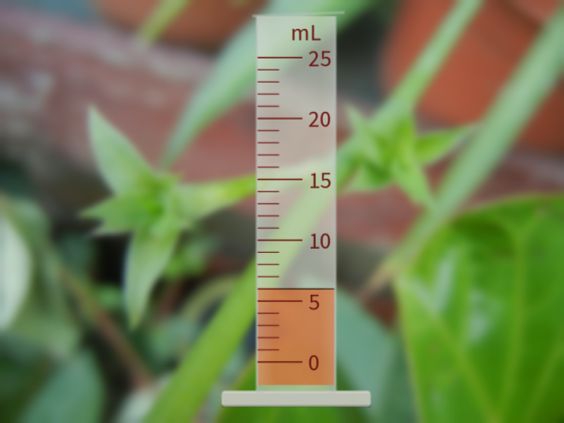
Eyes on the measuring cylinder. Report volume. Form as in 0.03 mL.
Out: 6 mL
